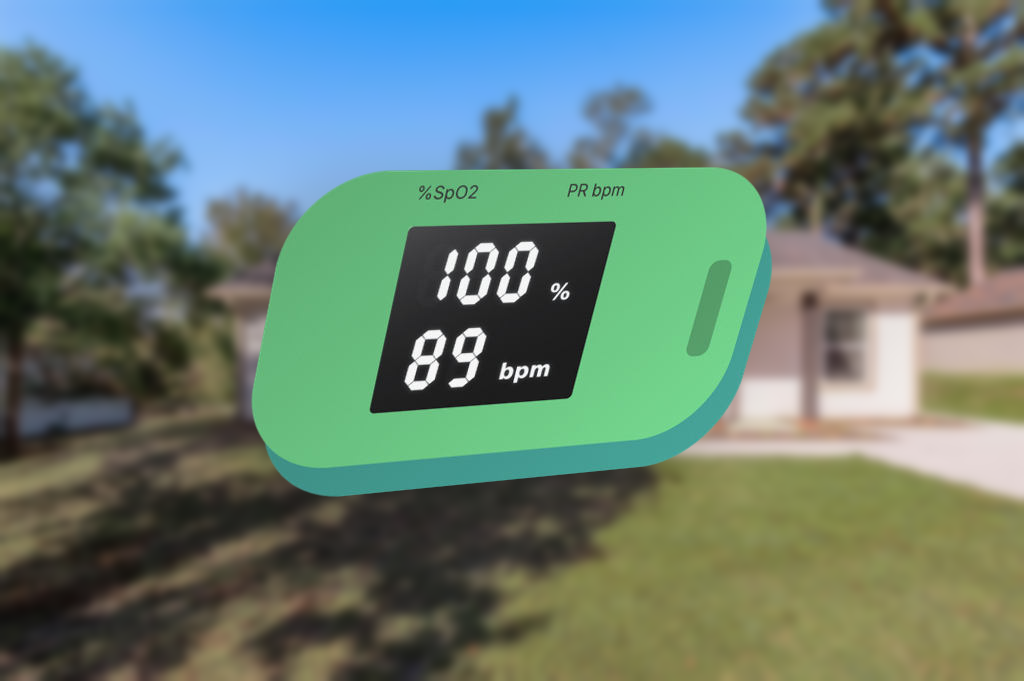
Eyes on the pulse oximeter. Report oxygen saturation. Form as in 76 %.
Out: 100 %
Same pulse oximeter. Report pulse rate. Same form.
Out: 89 bpm
